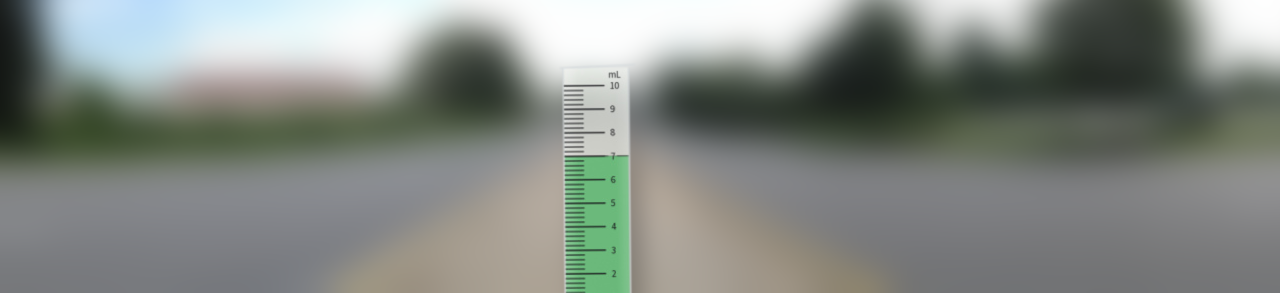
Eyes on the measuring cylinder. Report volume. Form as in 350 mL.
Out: 7 mL
